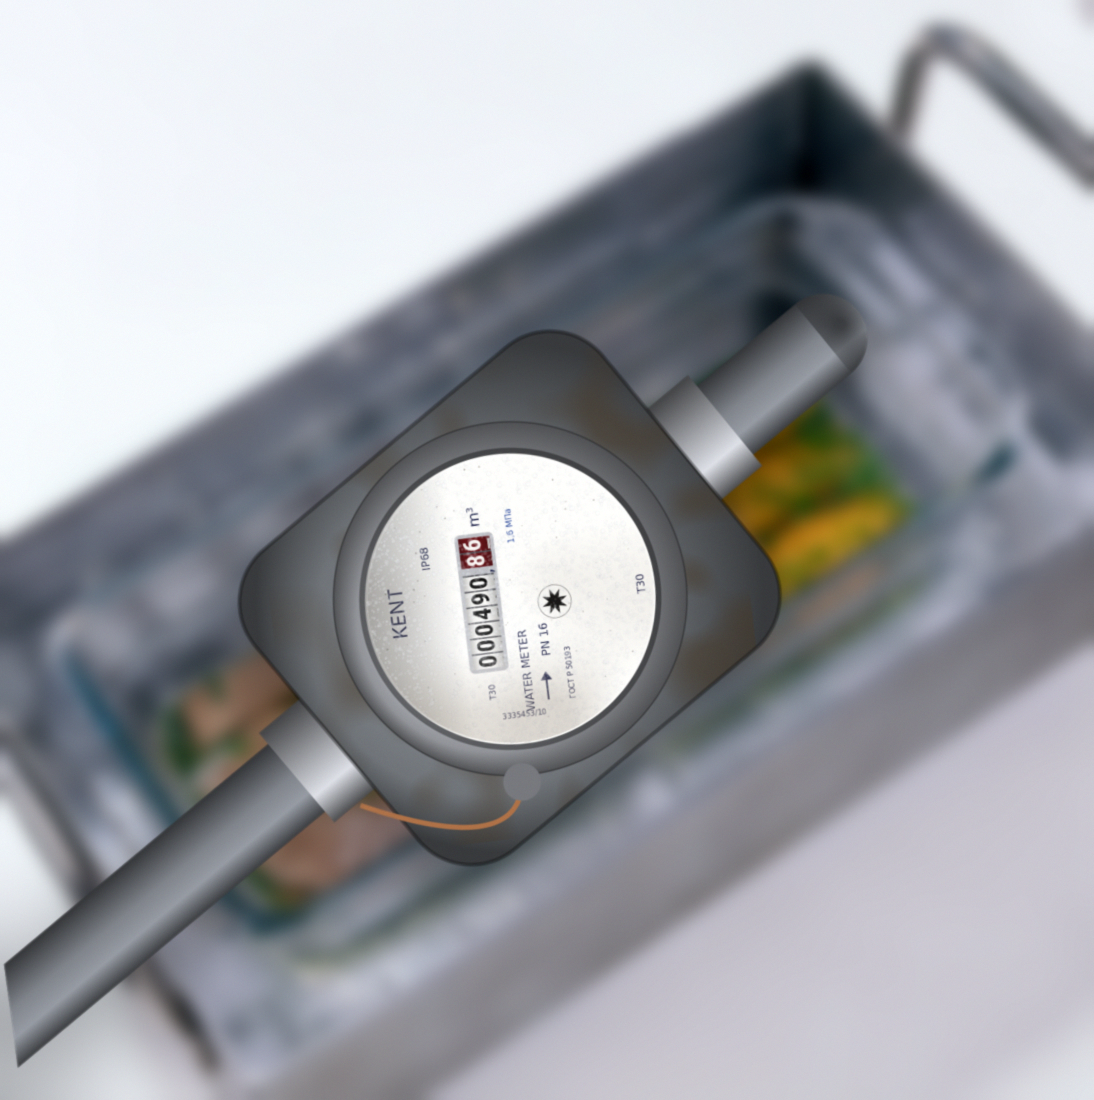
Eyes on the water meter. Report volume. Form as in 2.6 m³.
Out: 490.86 m³
